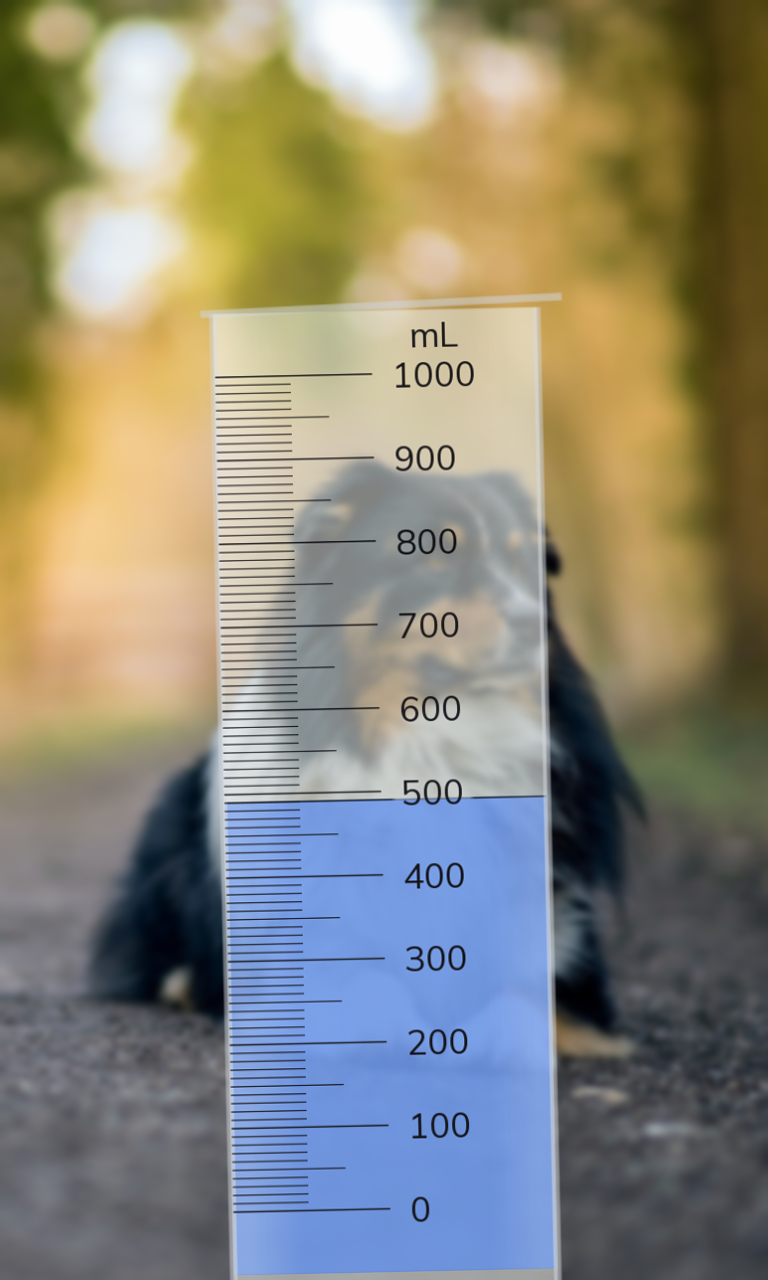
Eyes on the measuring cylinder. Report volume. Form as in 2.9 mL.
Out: 490 mL
